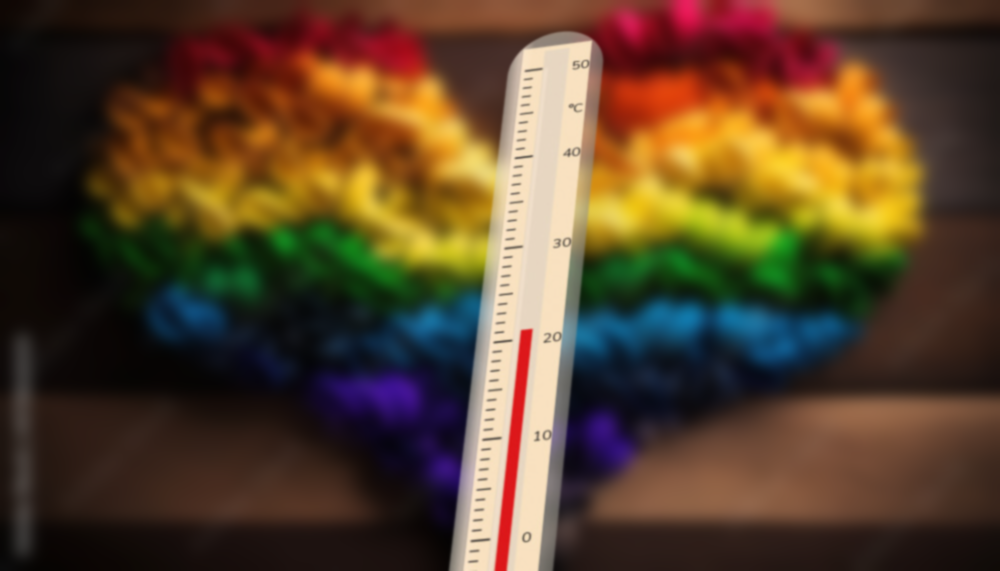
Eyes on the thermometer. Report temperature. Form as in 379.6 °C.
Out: 21 °C
